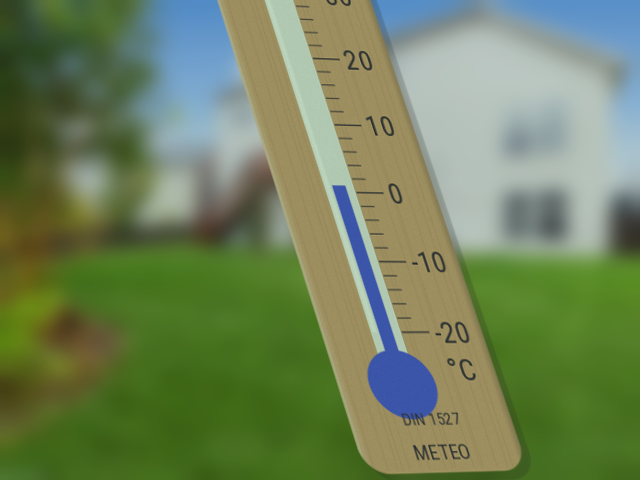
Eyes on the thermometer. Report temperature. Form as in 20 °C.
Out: 1 °C
